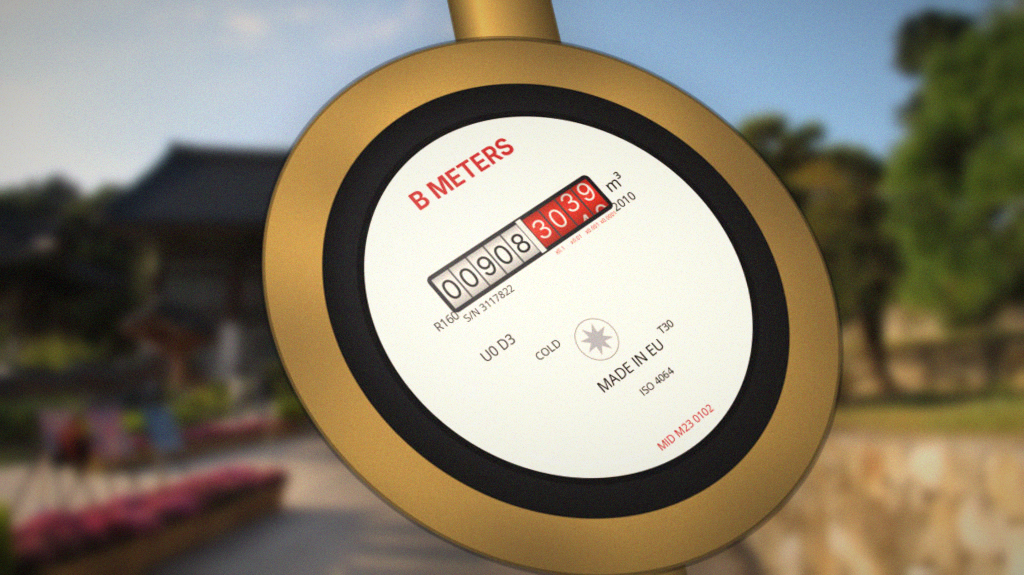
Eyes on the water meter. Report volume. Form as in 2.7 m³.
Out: 908.3039 m³
